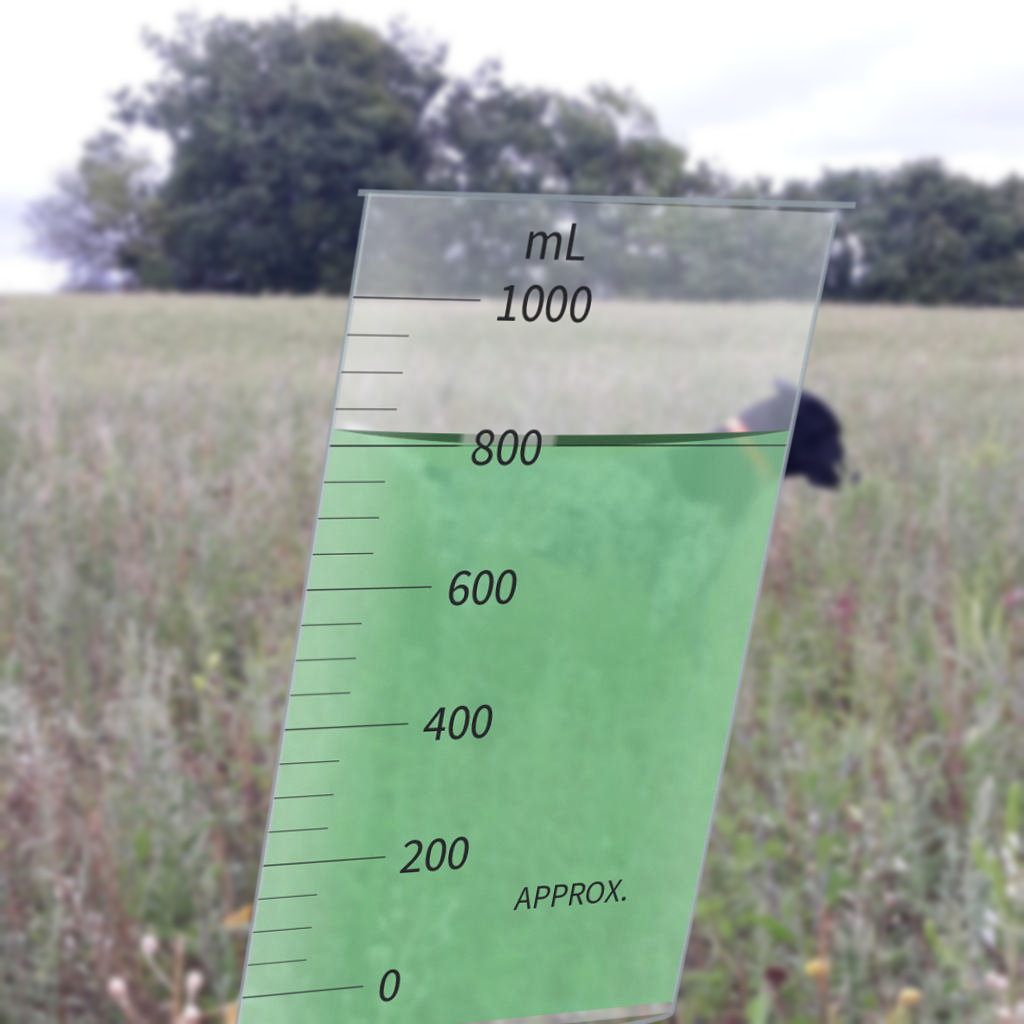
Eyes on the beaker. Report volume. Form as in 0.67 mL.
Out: 800 mL
